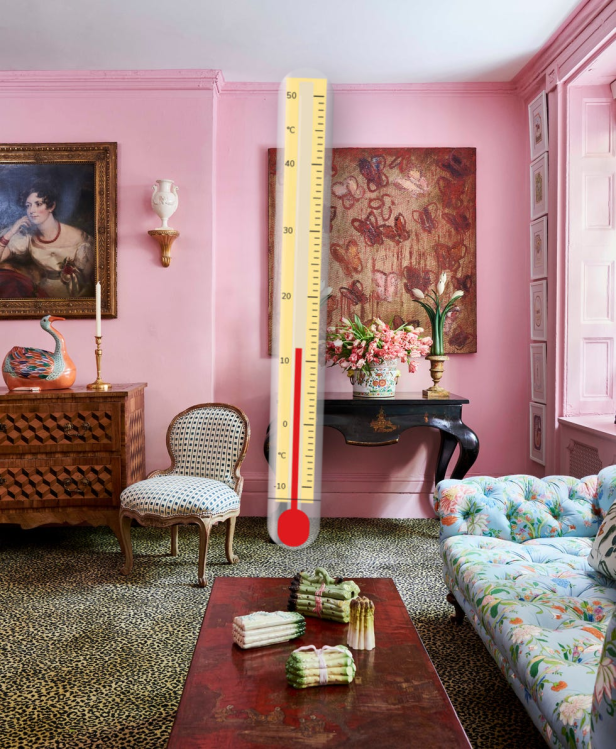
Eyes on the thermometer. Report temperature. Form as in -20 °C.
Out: 12 °C
